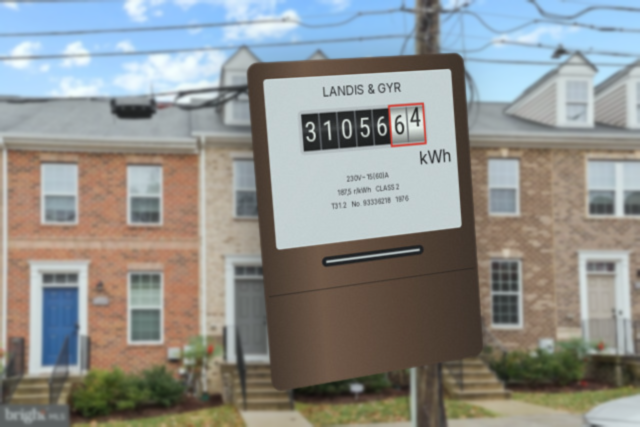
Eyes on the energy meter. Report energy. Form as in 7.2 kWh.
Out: 31056.64 kWh
